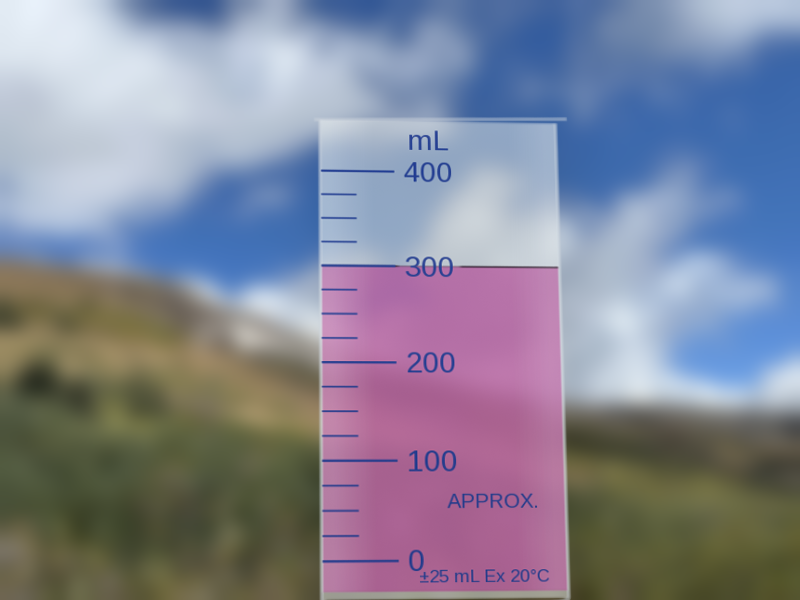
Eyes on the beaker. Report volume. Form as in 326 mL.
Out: 300 mL
